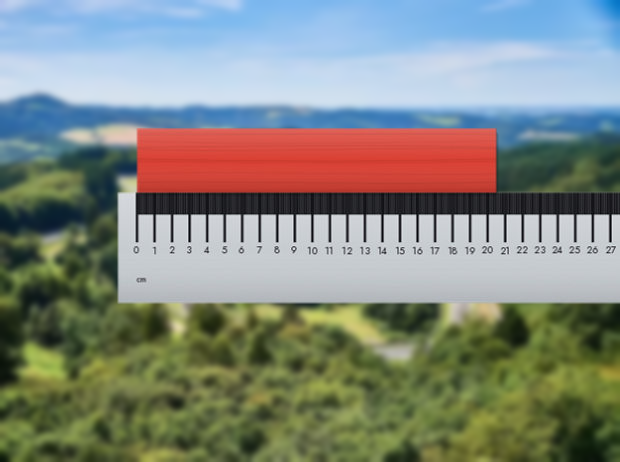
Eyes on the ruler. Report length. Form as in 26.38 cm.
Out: 20.5 cm
